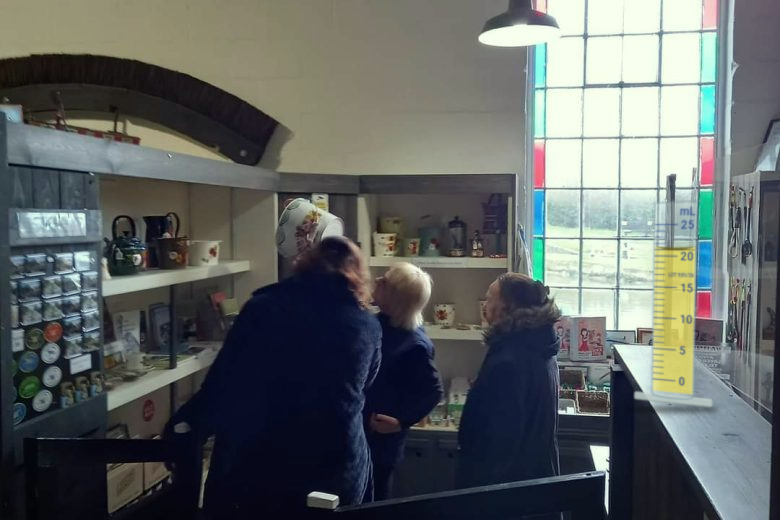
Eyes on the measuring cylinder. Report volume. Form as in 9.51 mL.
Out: 21 mL
